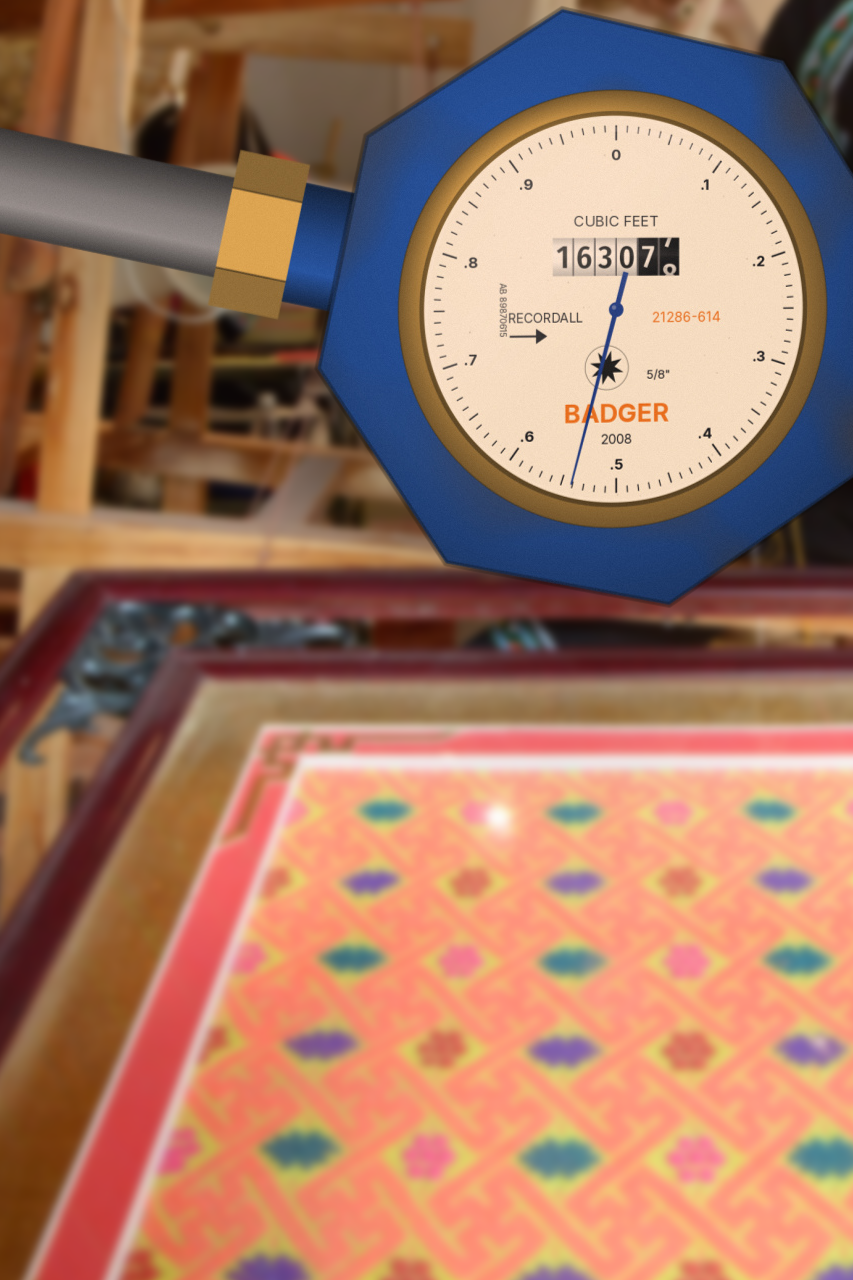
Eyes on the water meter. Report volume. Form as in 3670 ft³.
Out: 163077.54 ft³
